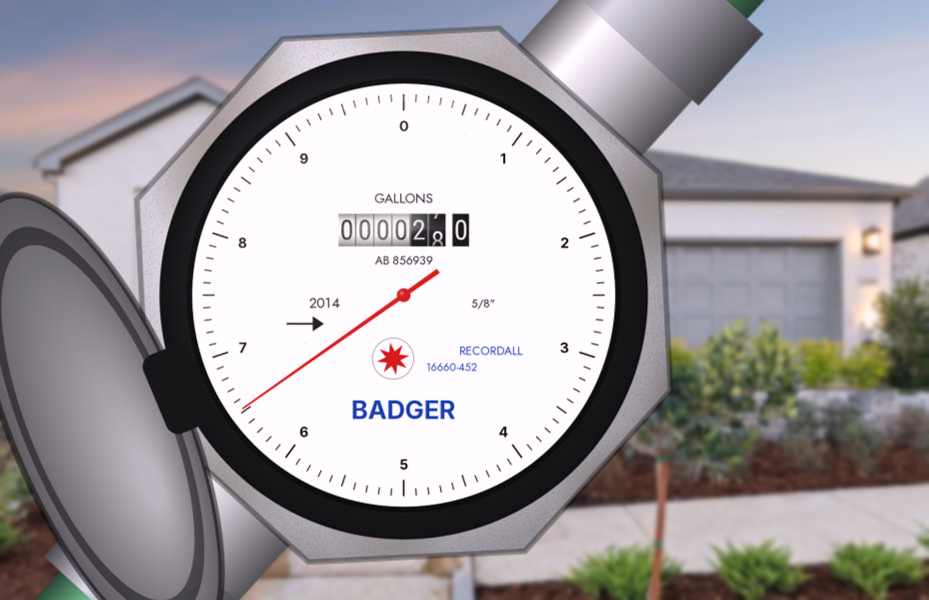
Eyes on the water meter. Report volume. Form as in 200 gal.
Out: 276.5 gal
